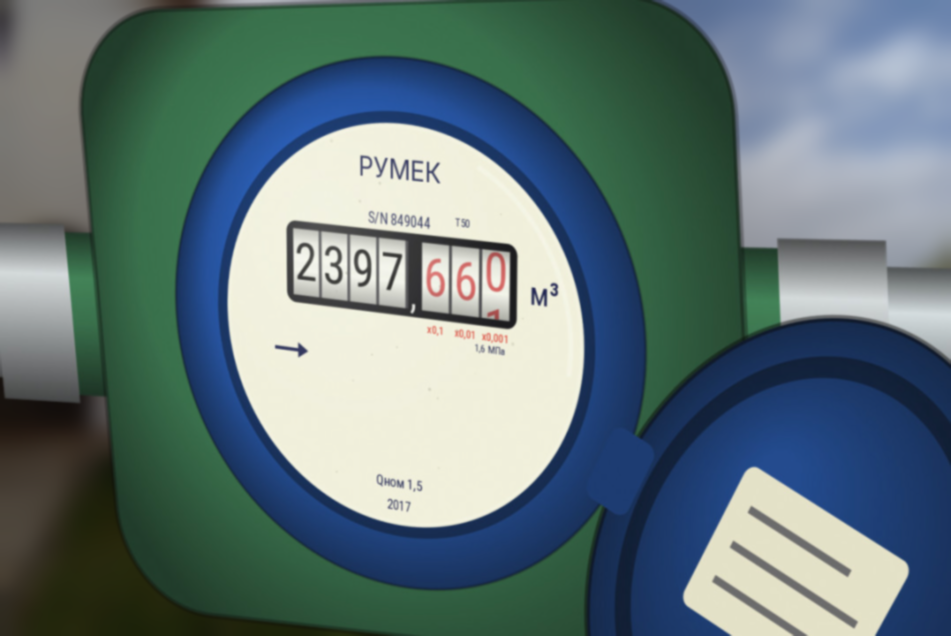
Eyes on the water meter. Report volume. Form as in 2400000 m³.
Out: 2397.660 m³
